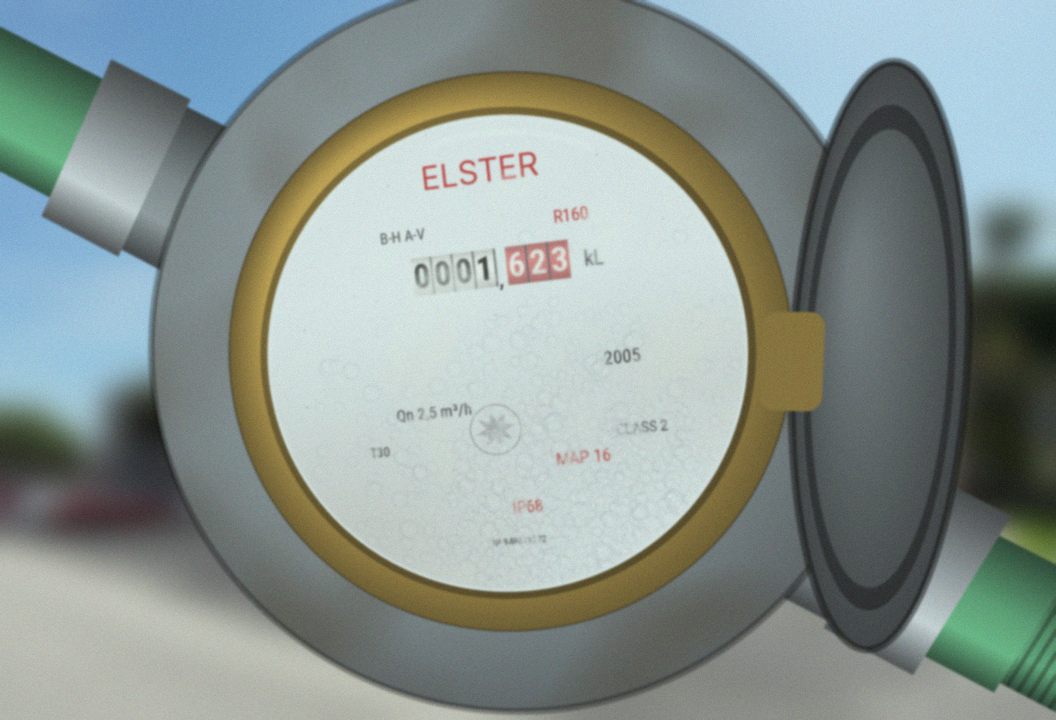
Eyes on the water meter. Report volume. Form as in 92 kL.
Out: 1.623 kL
